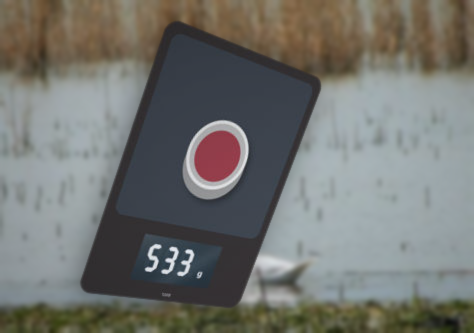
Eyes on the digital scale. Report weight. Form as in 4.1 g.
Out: 533 g
